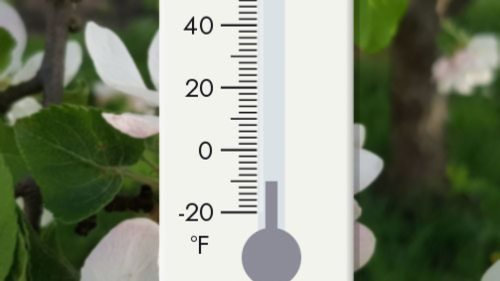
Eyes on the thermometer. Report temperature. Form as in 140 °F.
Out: -10 °F
